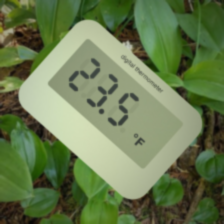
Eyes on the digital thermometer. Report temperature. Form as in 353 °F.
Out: 23.5 °F
